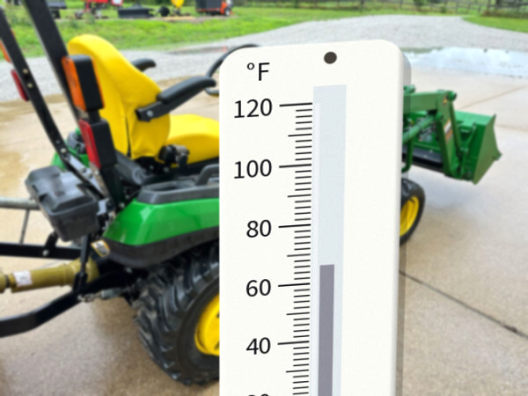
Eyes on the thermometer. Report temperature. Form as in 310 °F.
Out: 66 °F
